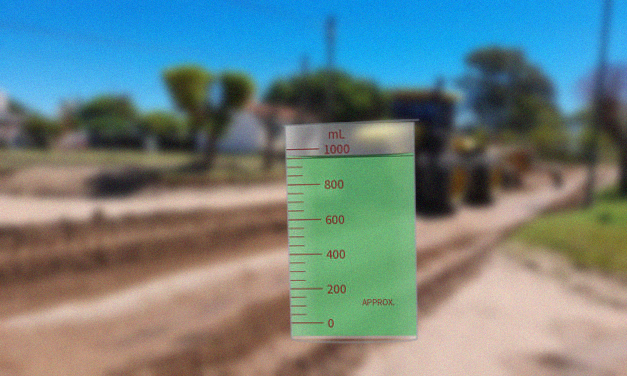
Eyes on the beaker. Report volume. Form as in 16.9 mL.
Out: 950 mL
